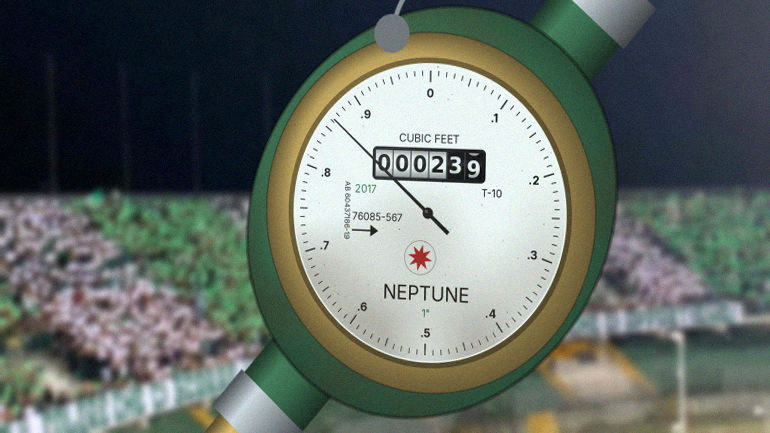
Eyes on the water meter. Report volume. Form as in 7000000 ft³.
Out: 238.86 ft³
